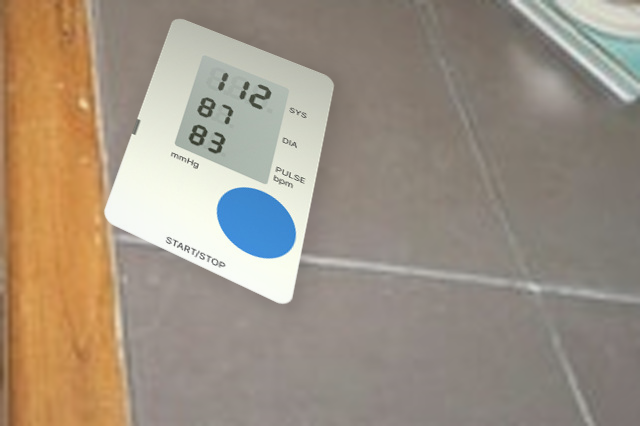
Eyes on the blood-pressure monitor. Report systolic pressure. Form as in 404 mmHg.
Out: 112 mmHg
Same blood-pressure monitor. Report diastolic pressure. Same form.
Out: 87 mmHg
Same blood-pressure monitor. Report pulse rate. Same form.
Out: 83 bpm
